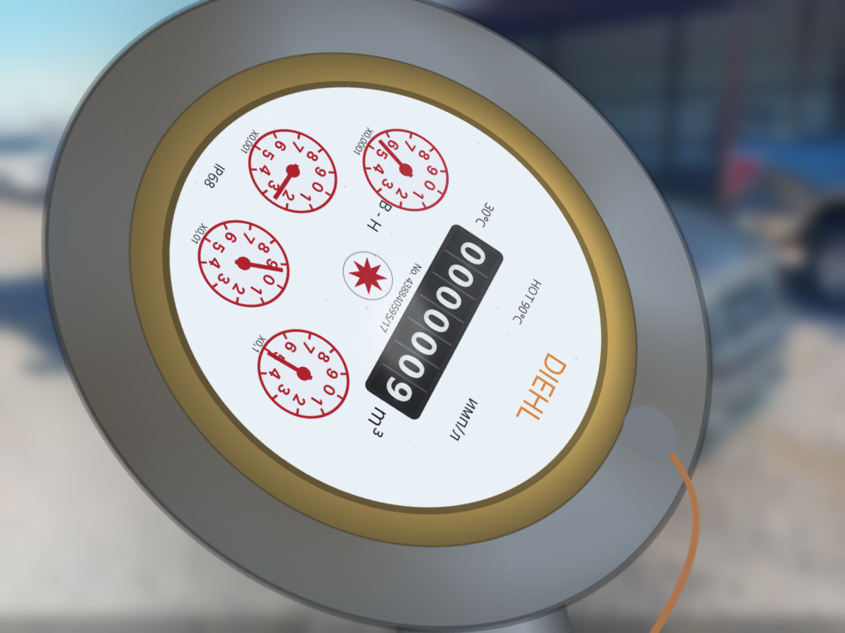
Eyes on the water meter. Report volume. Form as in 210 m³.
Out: 9.4925 m³
